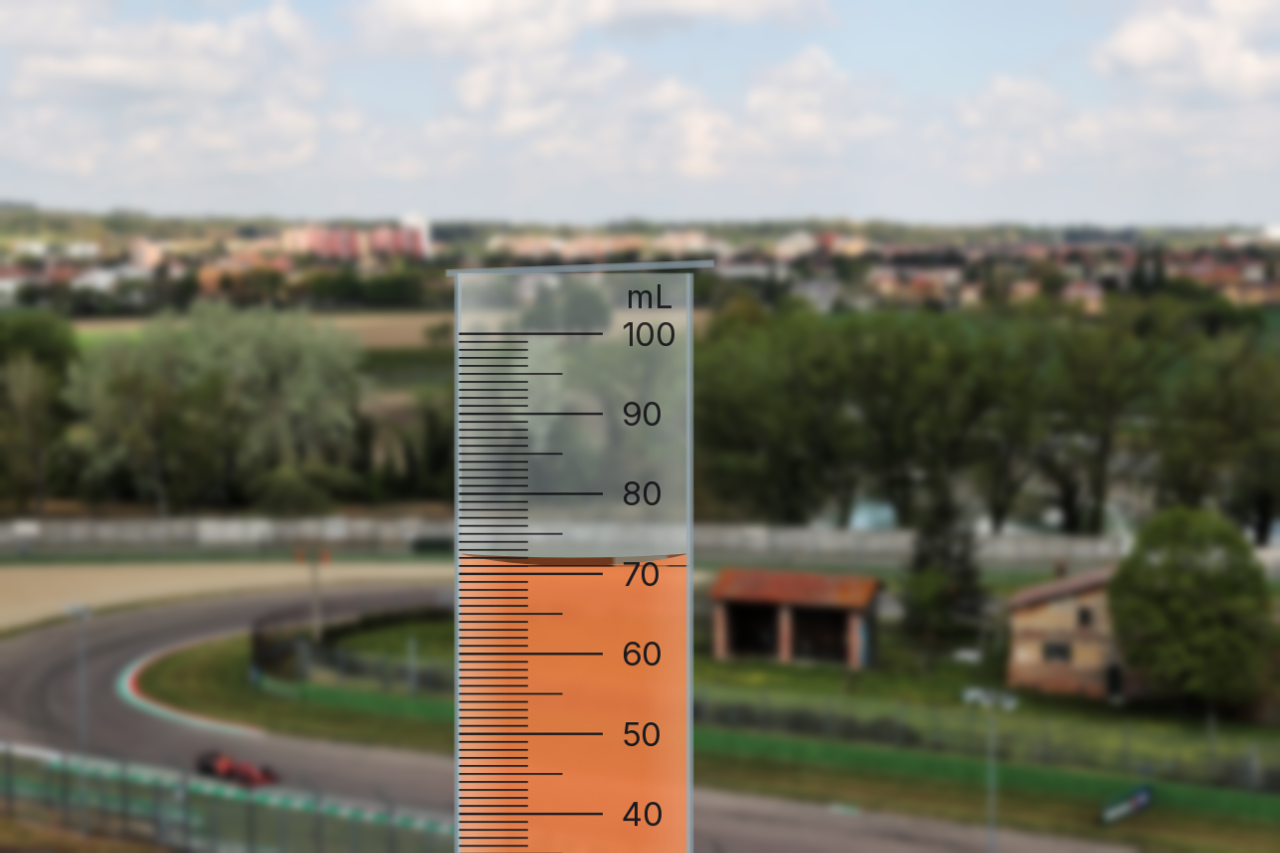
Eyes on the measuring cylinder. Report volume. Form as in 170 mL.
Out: 71 mL
